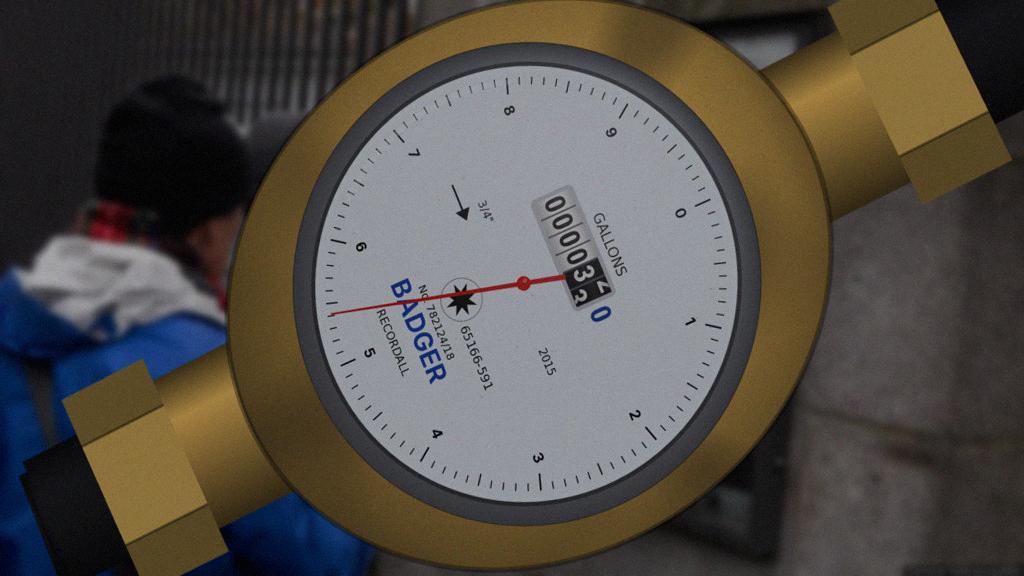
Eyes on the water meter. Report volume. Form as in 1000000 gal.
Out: 325.4 gal
